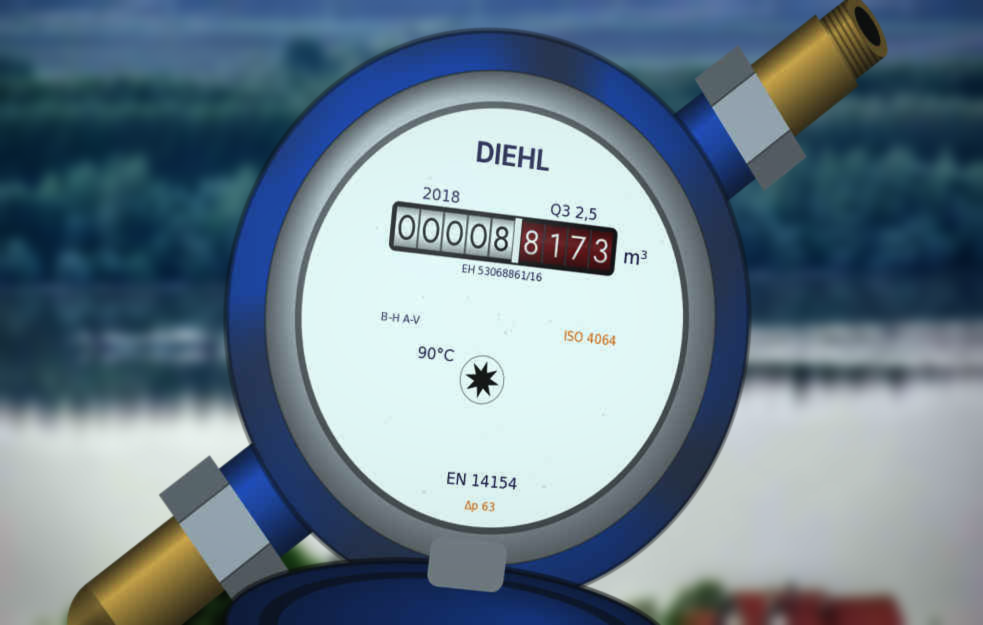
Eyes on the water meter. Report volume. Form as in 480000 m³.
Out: 8.8173 m³
